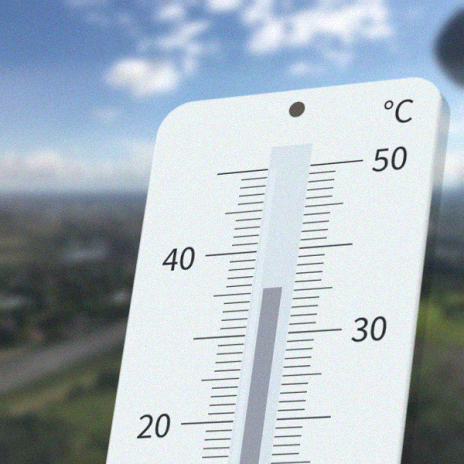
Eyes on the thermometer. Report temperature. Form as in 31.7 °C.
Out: 35.5 °C
